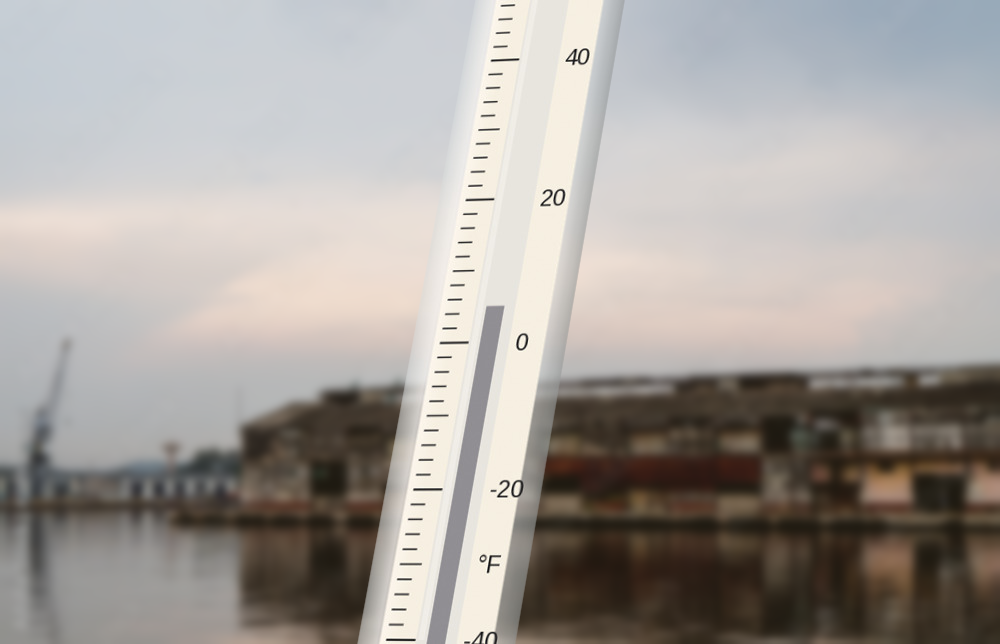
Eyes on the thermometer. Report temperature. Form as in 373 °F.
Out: 5 °F
